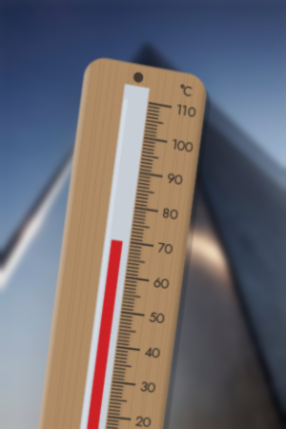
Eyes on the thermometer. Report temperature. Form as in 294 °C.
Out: 70 °C
